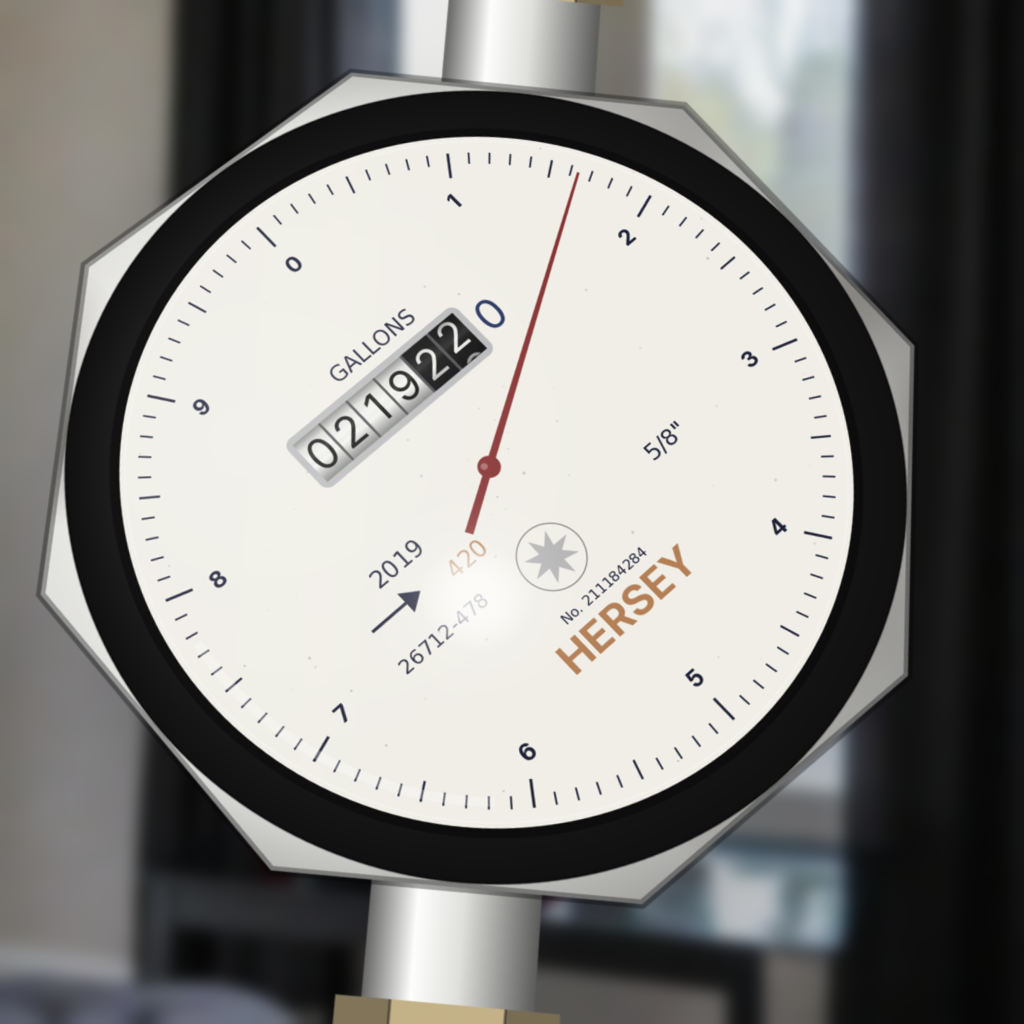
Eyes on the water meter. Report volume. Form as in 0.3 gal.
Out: 219221.6 gal
